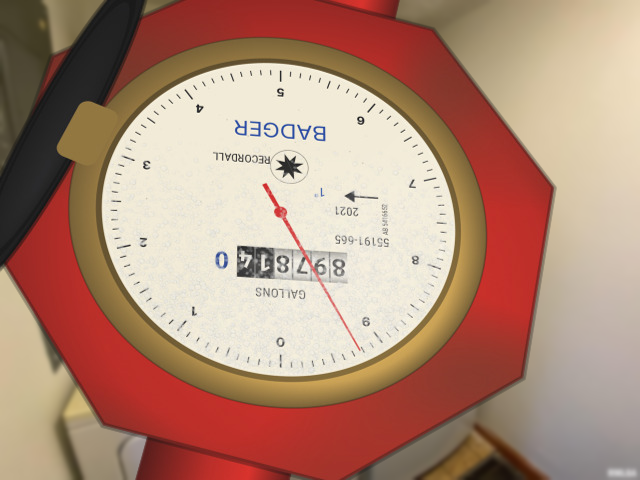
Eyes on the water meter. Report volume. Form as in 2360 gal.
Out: 8978139.2 gal
